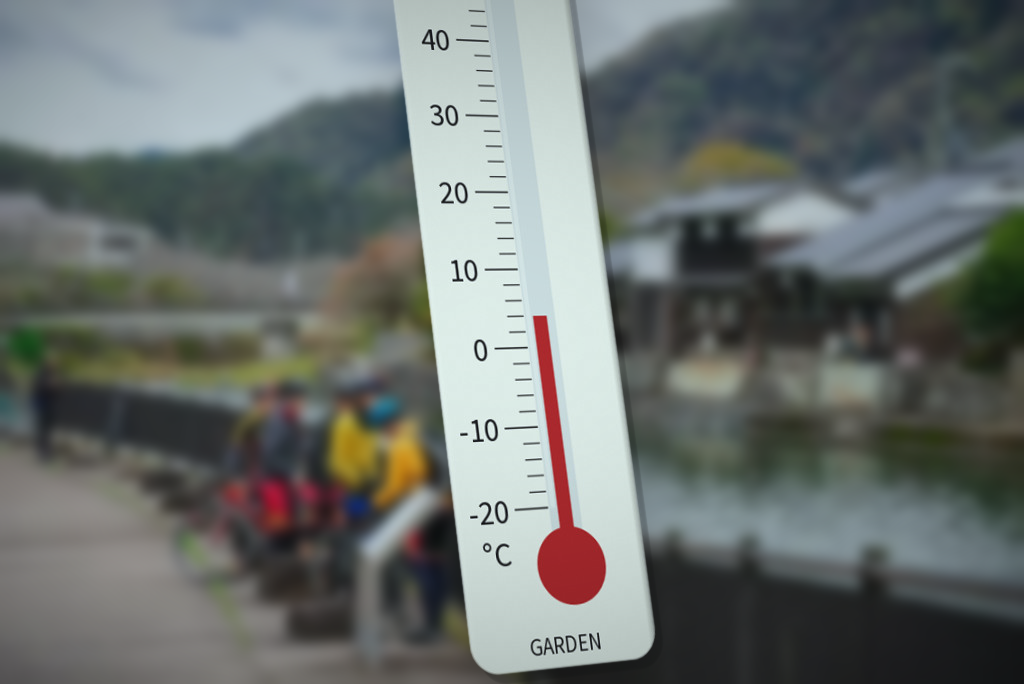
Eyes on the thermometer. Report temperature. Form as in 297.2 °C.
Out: 4 °C
